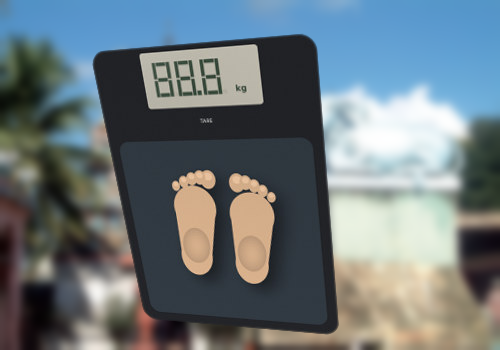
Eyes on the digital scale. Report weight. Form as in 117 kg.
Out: 88.8 kg
